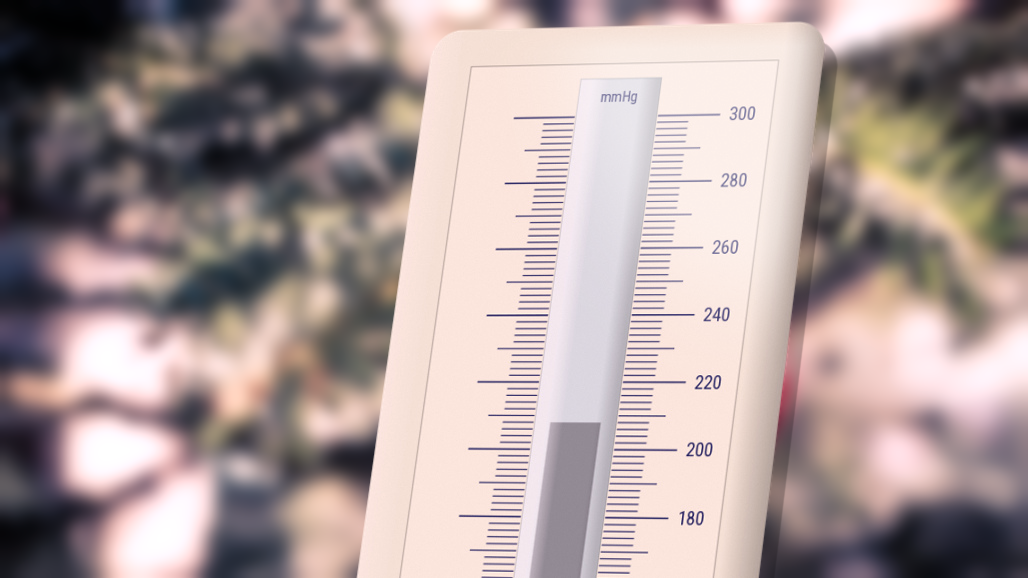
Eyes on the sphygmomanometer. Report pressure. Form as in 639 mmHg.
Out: 208 mmHg
